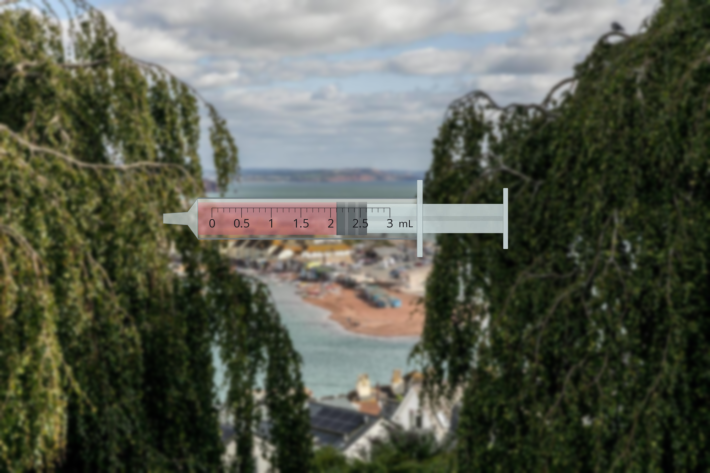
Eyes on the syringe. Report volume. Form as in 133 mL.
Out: 2.1 mL
